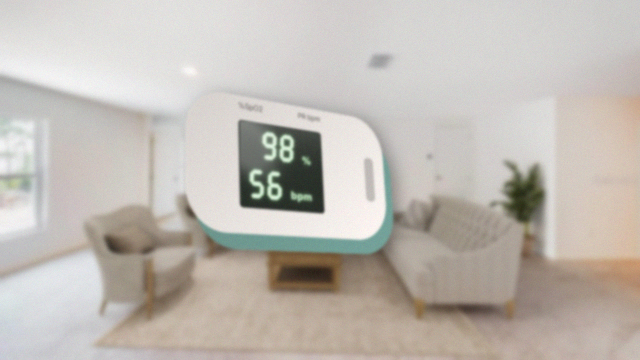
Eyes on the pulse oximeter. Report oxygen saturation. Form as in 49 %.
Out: 98 %
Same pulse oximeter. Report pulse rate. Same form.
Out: 56 bpm
